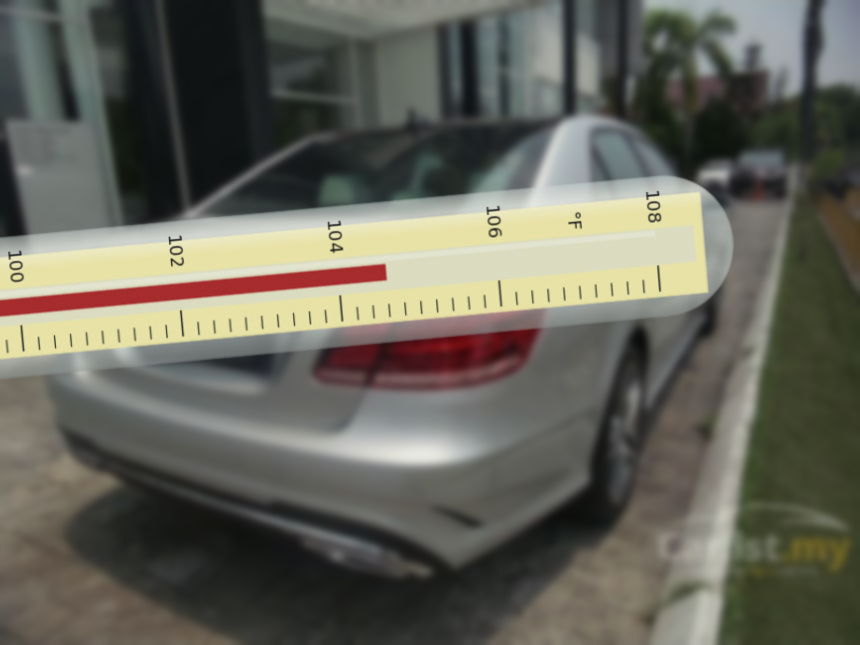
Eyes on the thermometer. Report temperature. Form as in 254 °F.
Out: 104.6 °F
